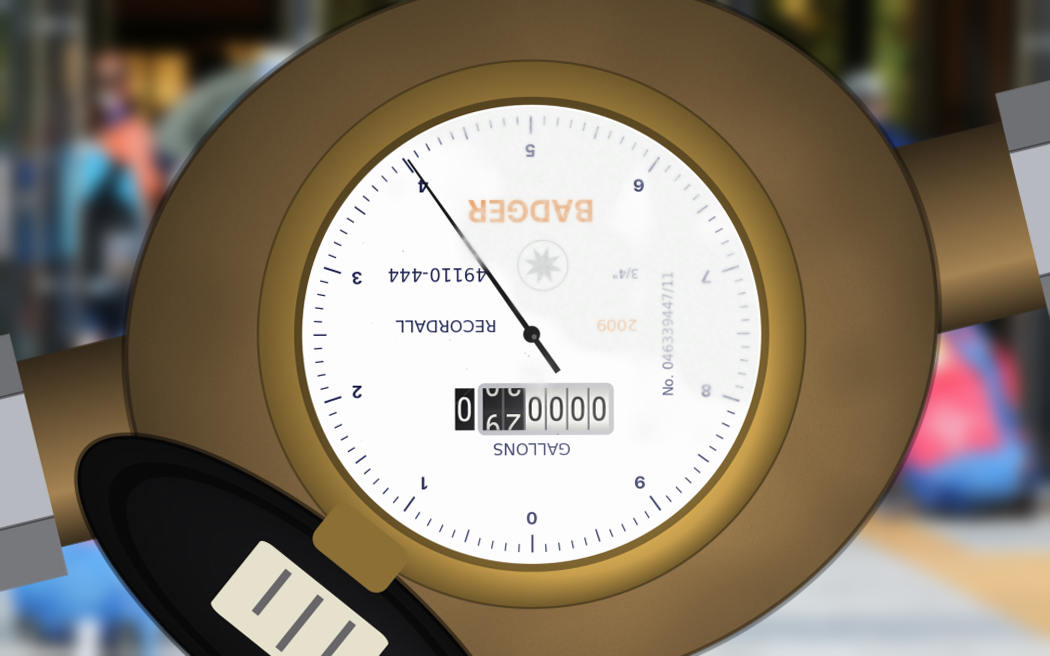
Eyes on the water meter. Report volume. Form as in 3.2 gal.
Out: 294.0 gal
